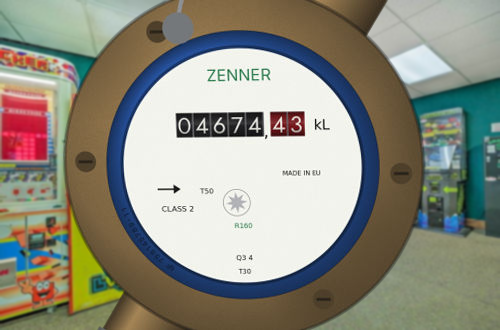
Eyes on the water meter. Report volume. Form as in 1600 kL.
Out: 4674.43 kL
